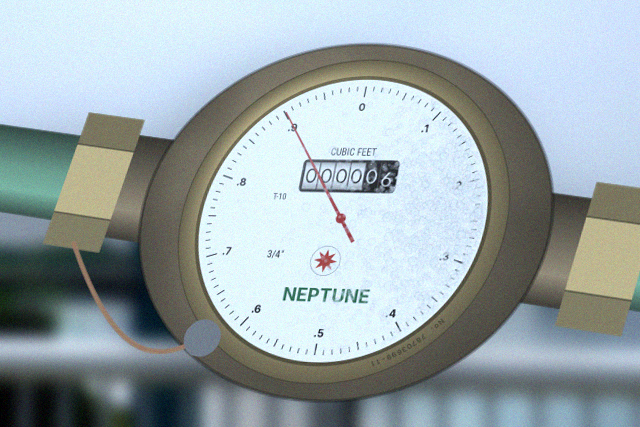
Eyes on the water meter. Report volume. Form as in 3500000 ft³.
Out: 5.90 ft³
